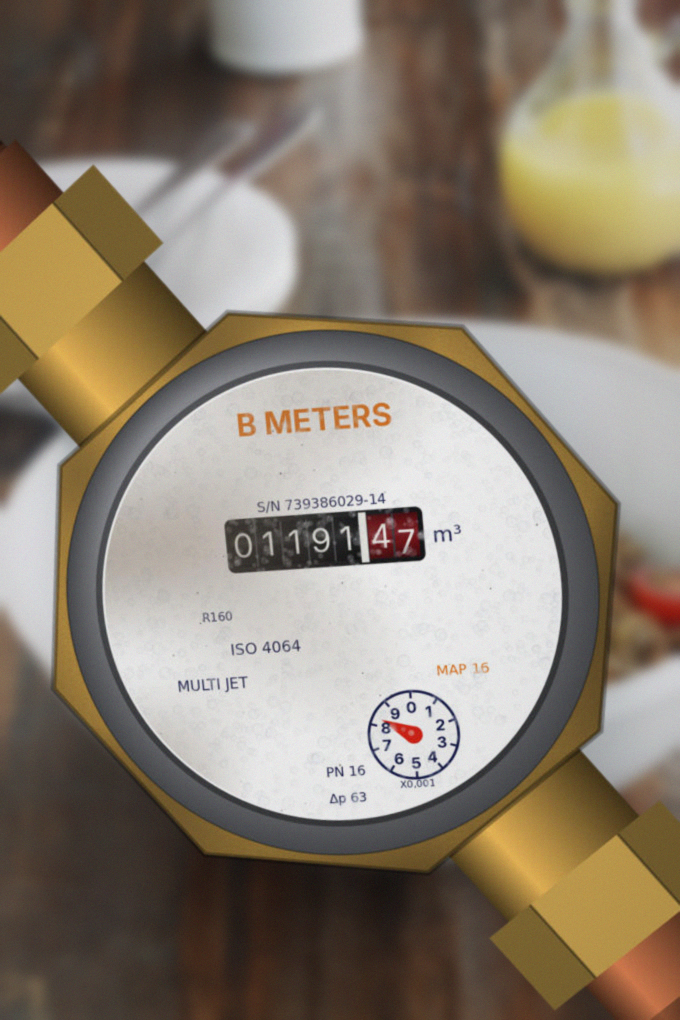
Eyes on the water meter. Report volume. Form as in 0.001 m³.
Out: 1191.468 m³
